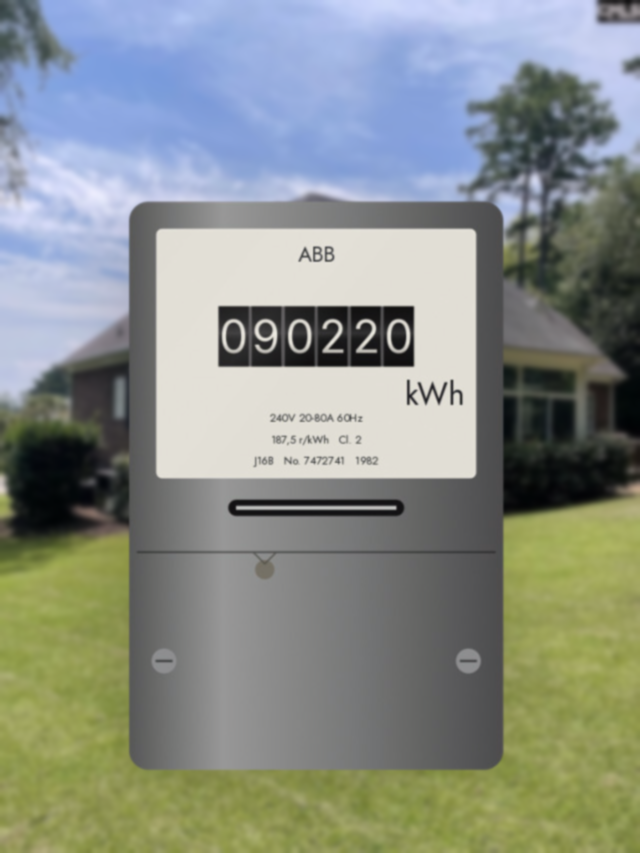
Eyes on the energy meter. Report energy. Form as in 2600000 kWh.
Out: 90220 kWh
